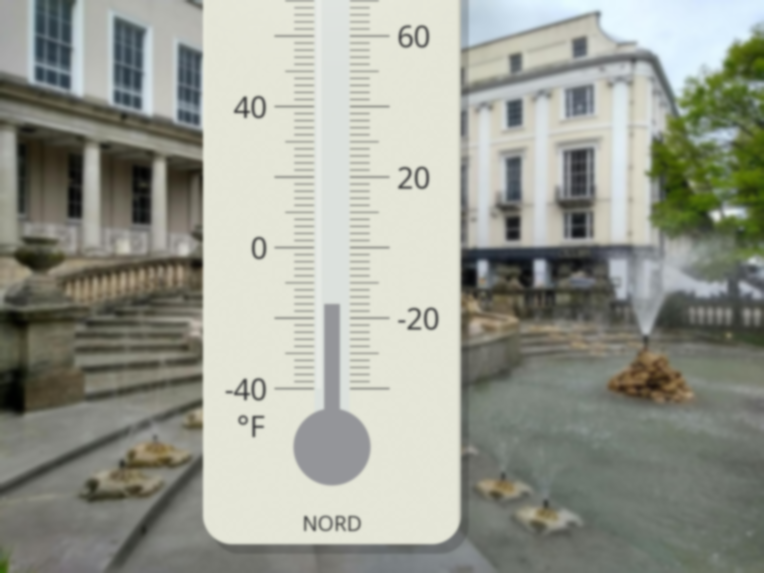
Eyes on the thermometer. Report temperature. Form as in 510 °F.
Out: -16 °F
